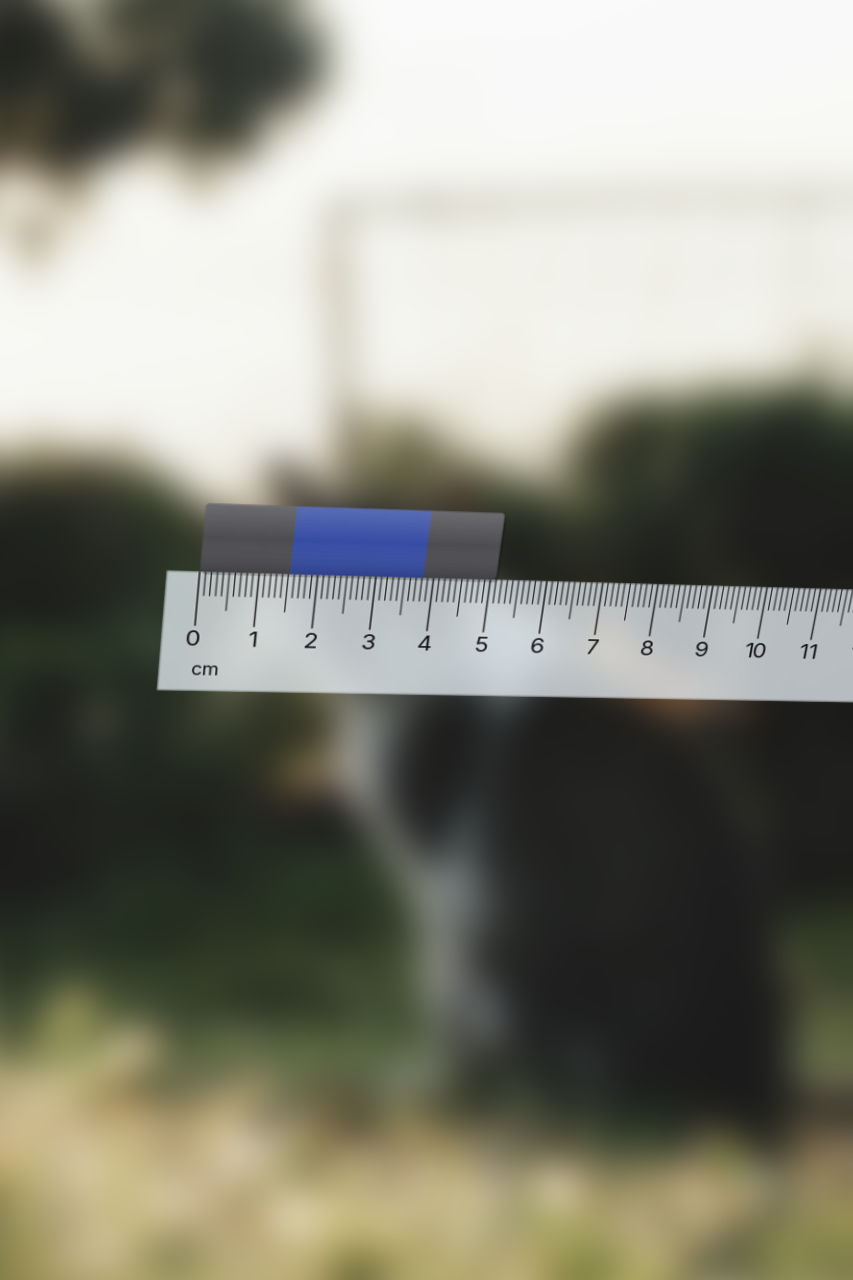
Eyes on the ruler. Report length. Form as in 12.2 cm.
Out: 5.1 cm
